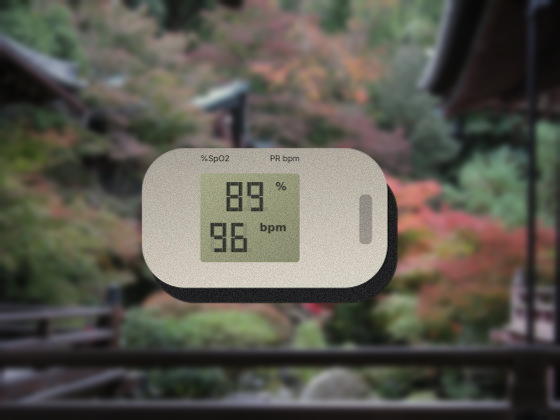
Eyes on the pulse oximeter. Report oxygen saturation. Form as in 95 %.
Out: 89 %
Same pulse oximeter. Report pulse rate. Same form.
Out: 96 bpm
